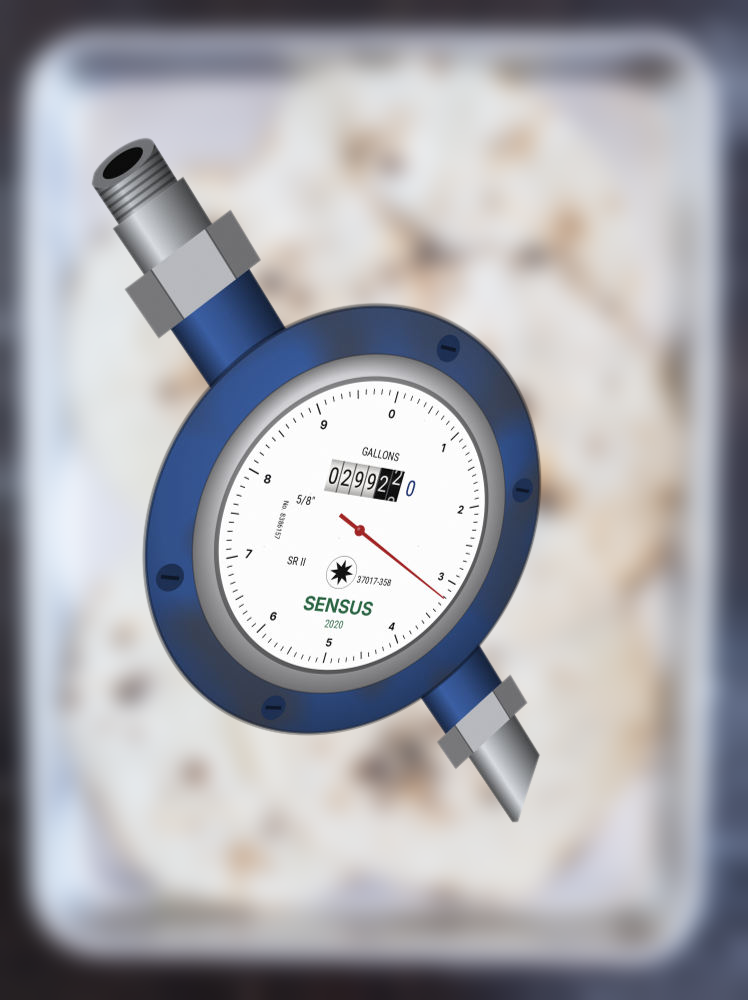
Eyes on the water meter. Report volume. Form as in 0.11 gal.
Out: 299223.2 gal
